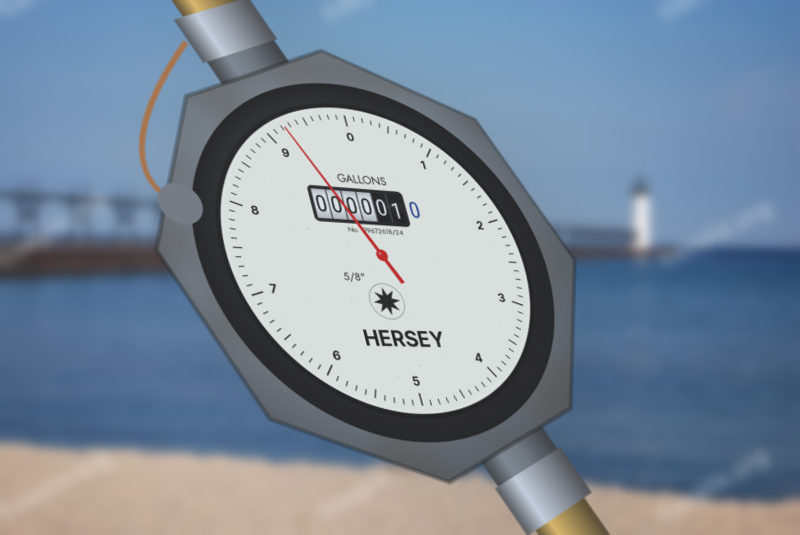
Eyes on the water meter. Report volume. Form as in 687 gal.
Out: 9.2 gal
